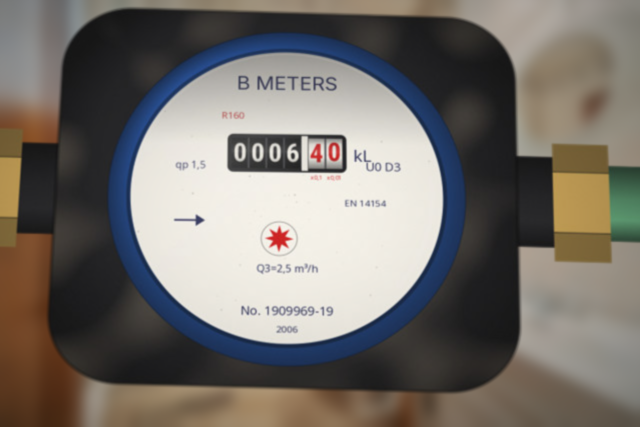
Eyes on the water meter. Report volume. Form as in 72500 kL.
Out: 6.40 kL
